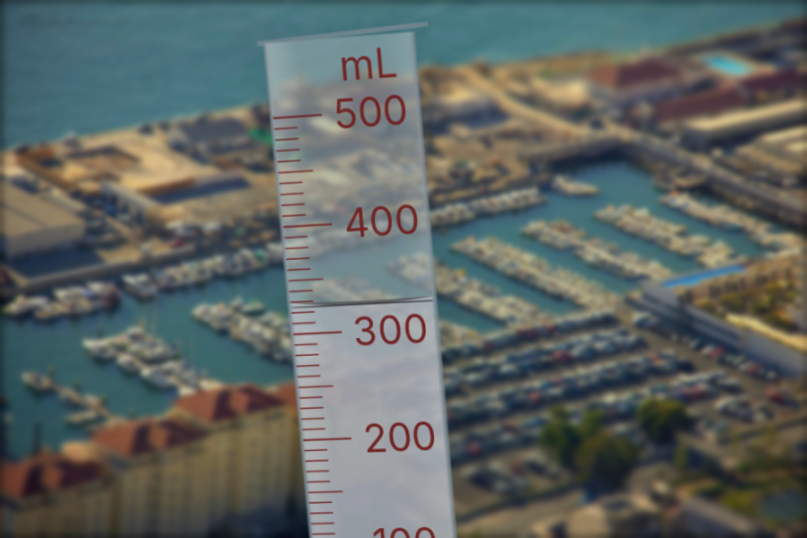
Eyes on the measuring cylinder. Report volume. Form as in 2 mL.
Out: 325 mL
